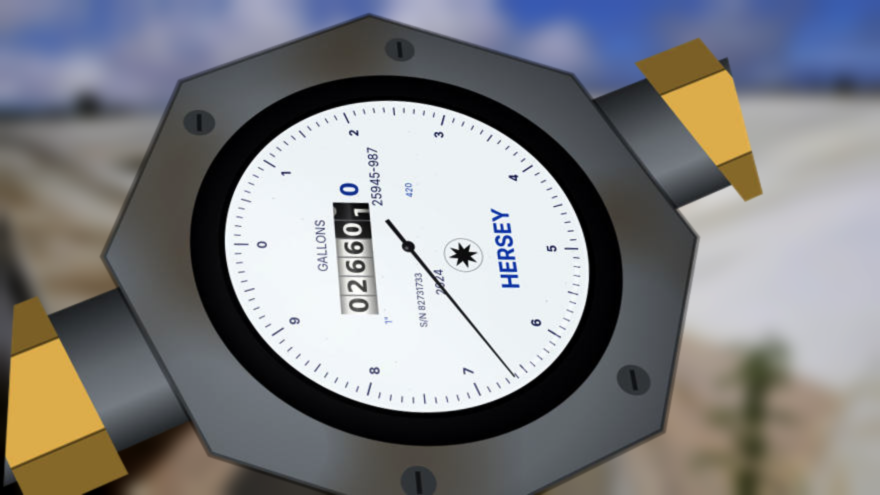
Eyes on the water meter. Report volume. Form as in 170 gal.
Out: 266006.6 gal
